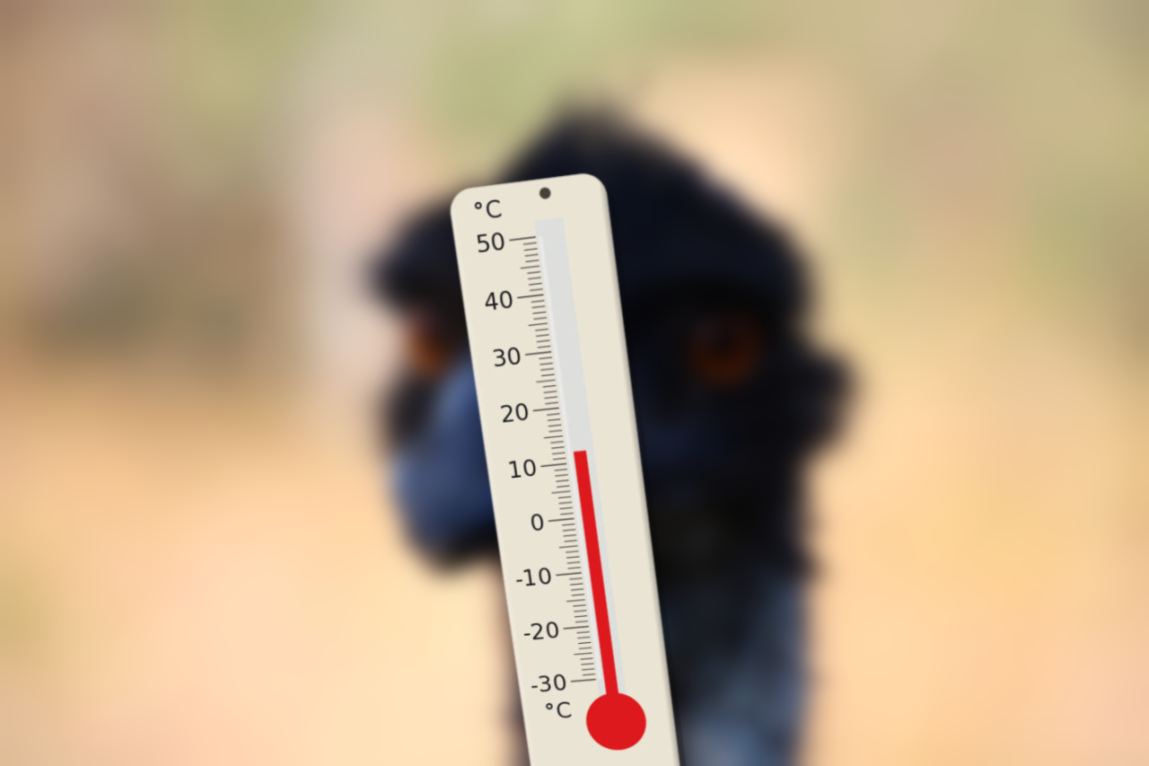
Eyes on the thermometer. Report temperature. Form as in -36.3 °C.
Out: 12 °C
